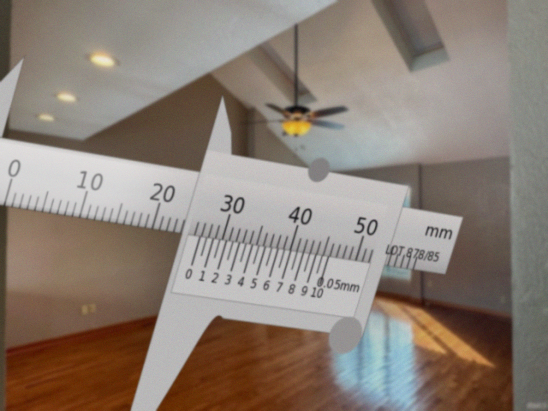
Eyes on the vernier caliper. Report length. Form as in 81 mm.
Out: 26.8 mm
